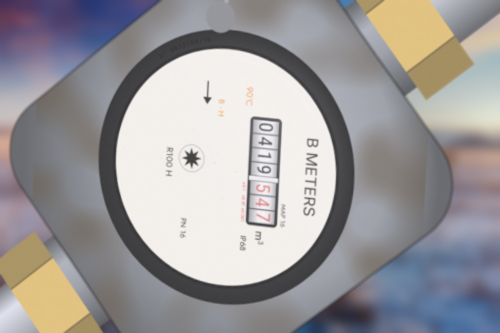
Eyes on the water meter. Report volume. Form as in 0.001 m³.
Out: 419.547 m³
